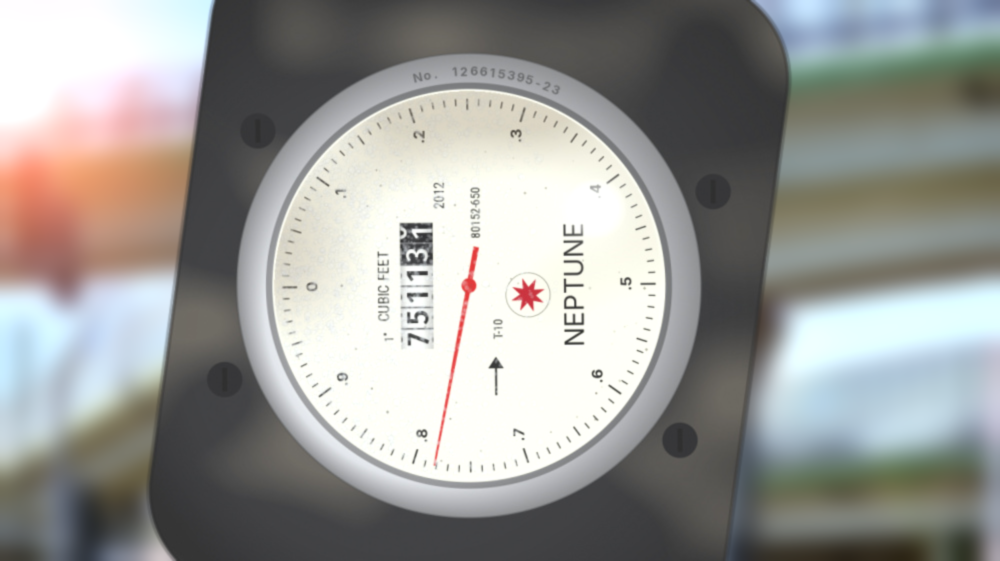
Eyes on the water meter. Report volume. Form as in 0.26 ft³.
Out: 751130.78 ft³
